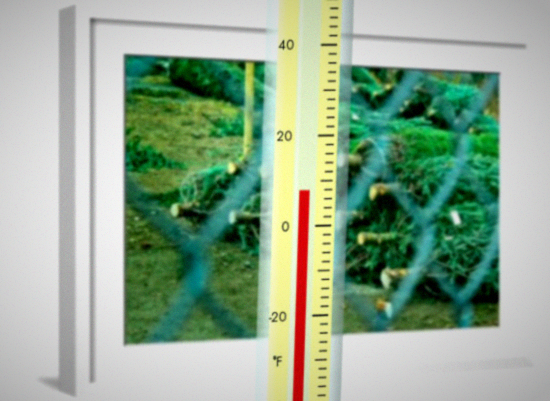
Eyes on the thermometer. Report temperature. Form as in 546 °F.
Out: 8 °F
